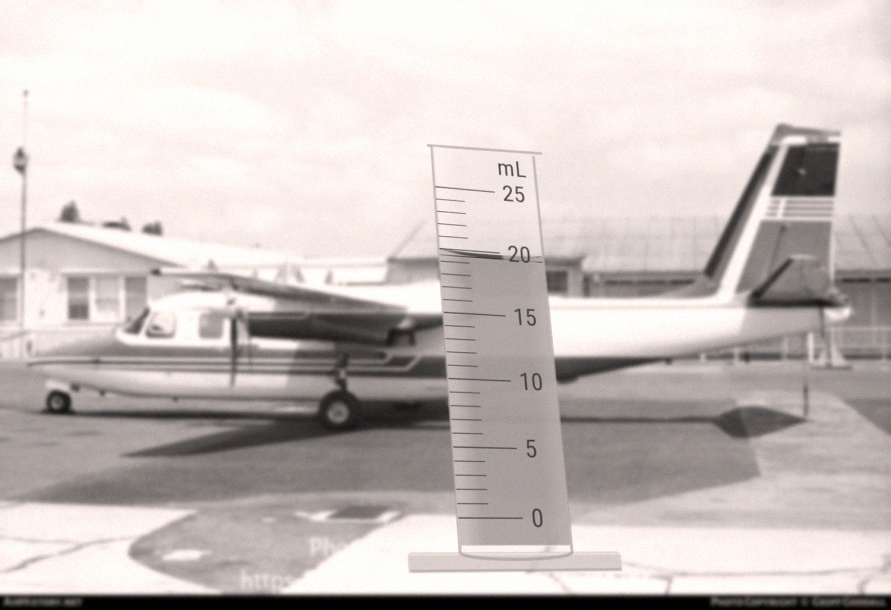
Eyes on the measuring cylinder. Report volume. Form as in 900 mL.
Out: 19.5 mL
